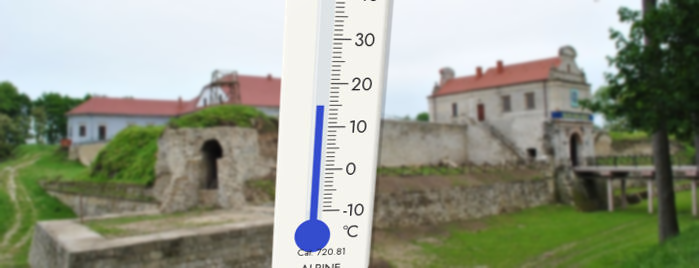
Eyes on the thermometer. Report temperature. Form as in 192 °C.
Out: 15 °C
